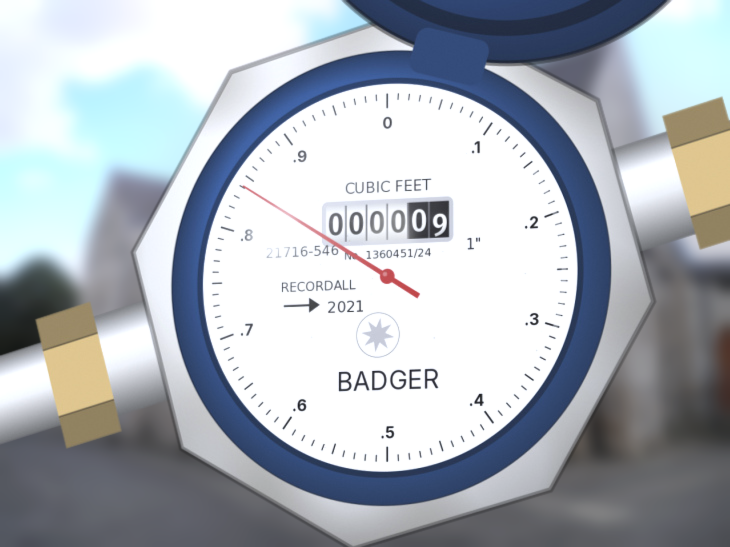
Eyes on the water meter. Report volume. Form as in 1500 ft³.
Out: 8.84 ft³
